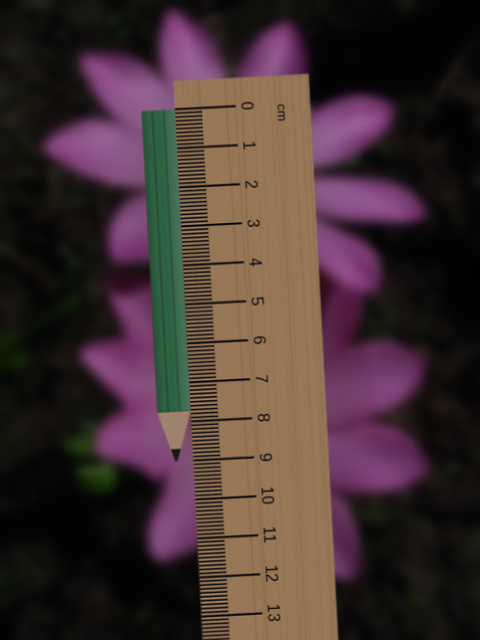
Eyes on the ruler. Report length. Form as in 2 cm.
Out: 9 cm
